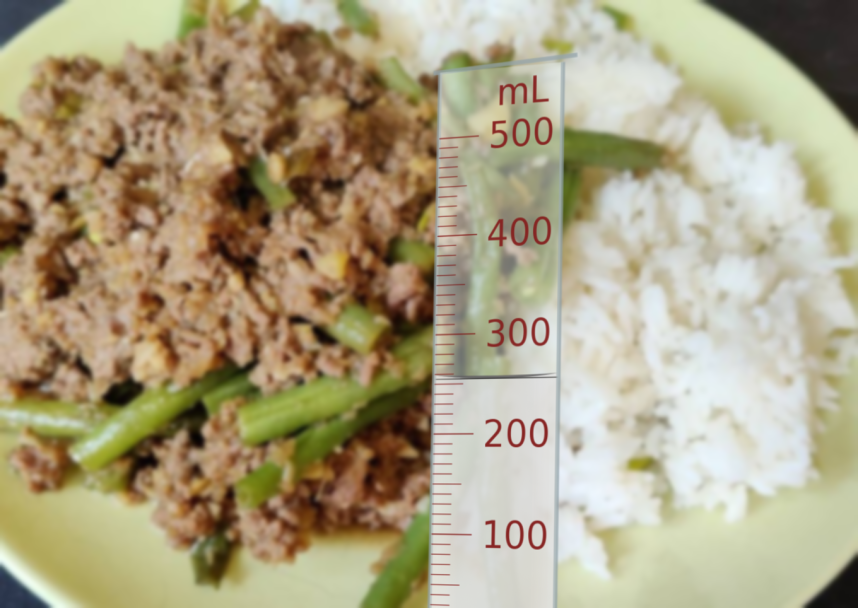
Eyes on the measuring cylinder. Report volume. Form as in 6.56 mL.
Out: 255 mL
